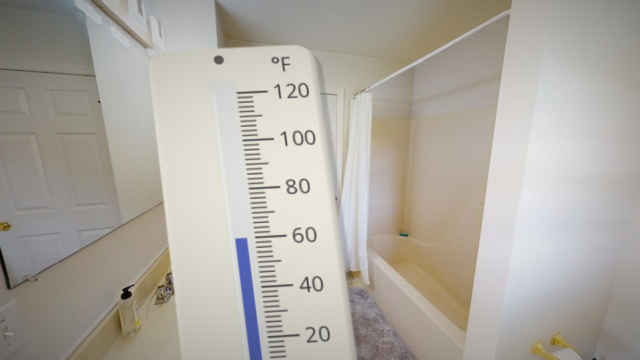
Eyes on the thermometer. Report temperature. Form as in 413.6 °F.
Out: 60 °F
